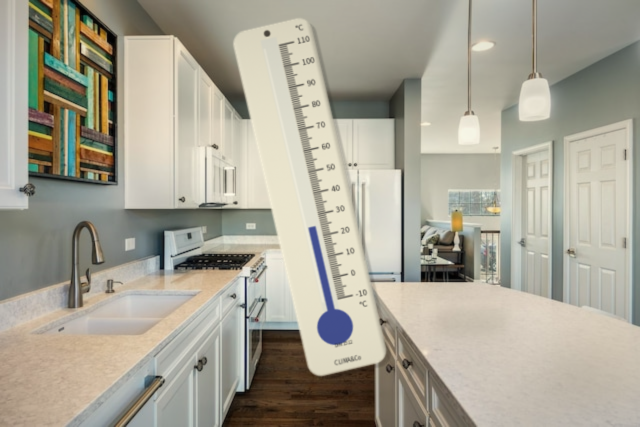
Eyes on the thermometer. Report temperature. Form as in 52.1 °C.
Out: 25 °C
